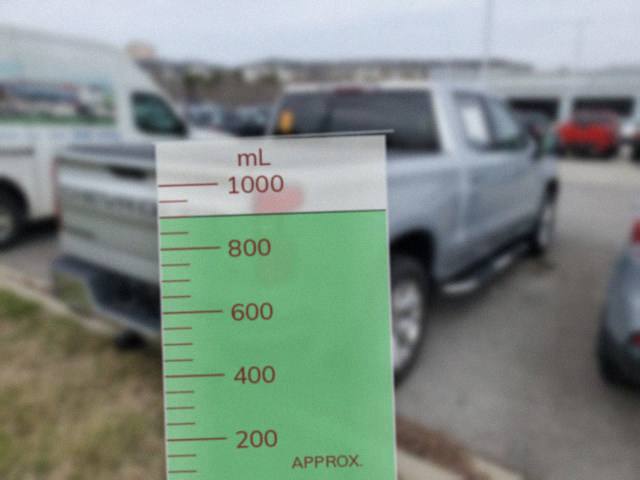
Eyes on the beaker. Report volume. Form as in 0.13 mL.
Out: 900 mL
